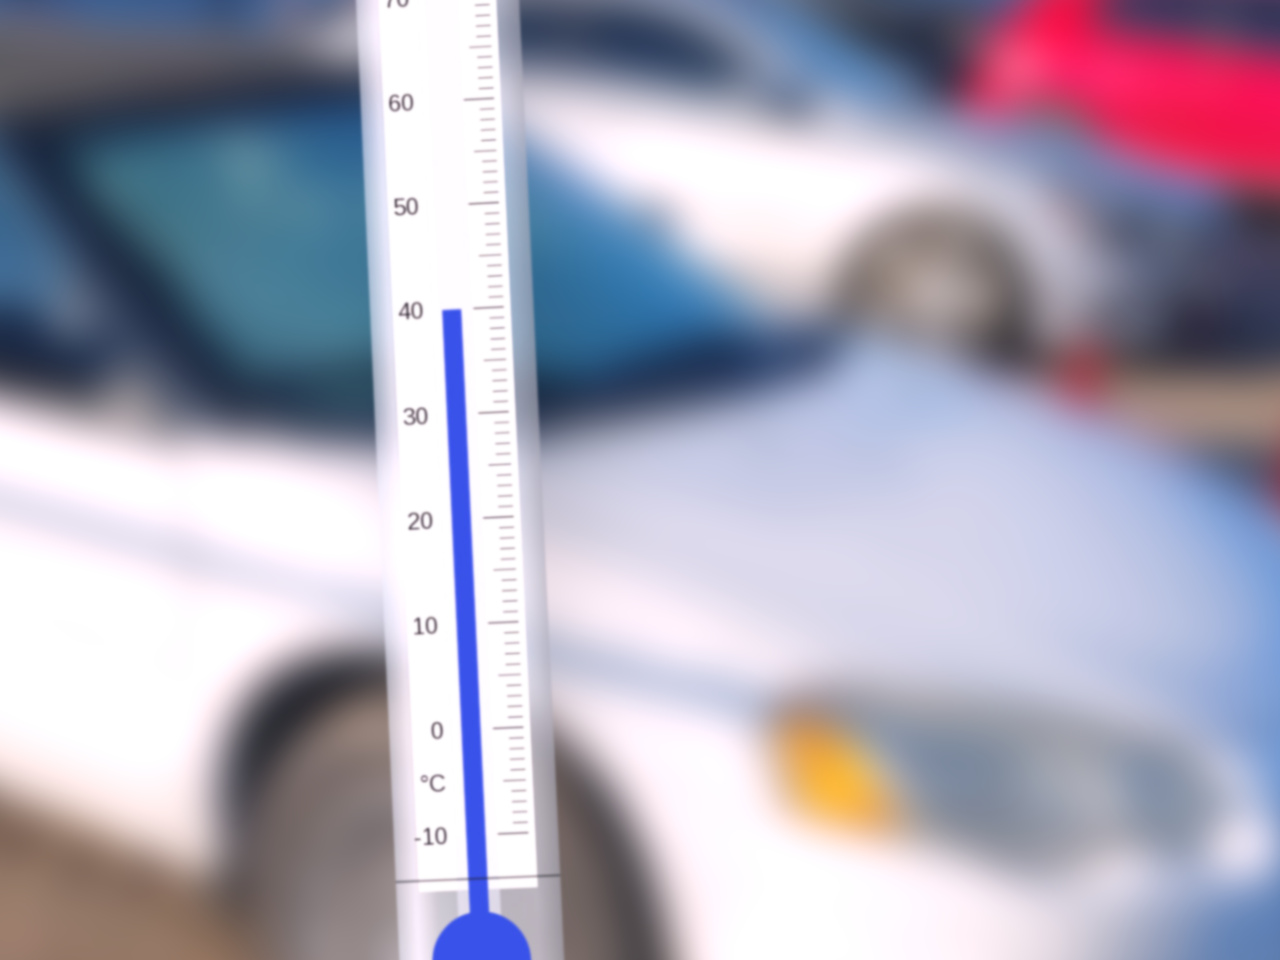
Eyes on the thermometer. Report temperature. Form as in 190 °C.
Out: 40 °C
